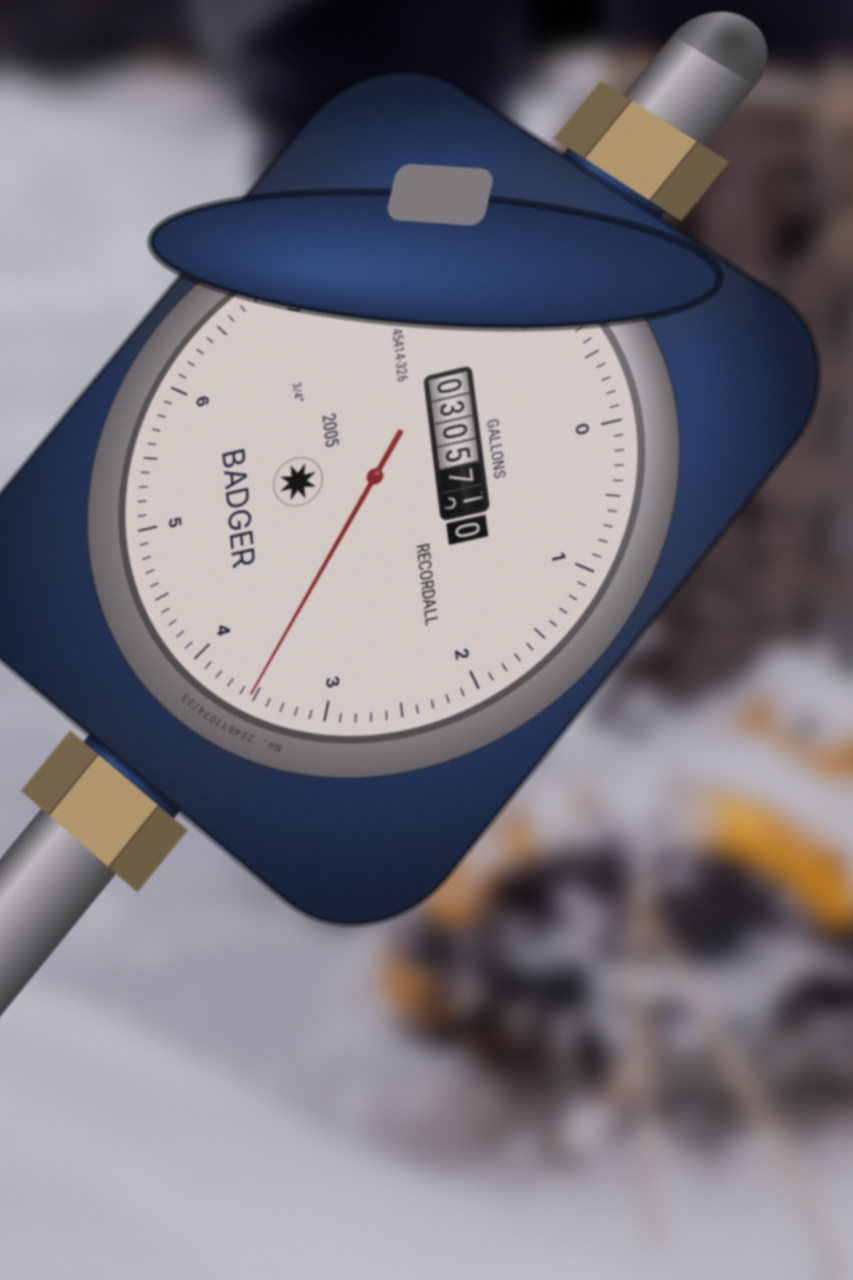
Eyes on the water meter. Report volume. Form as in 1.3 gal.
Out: 305713.5 gal
